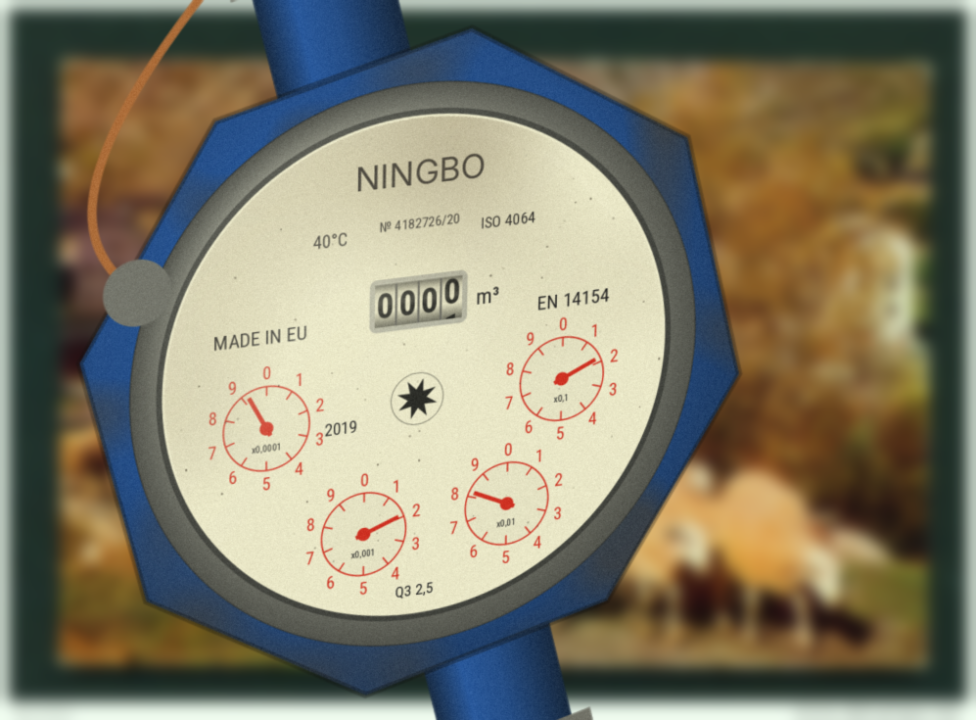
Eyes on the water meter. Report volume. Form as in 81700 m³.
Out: 0.1819 m³
